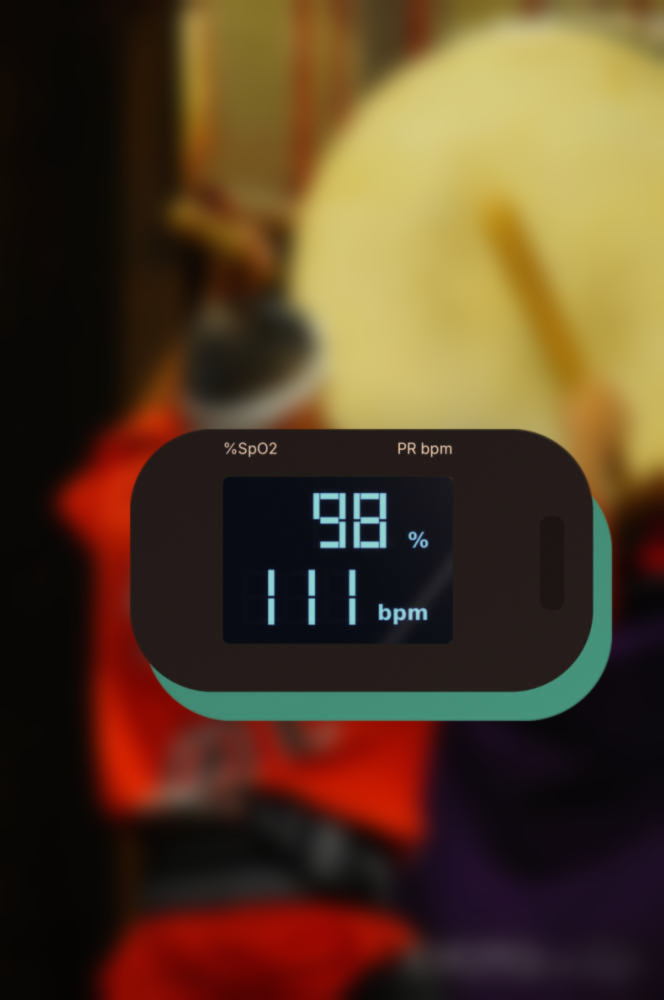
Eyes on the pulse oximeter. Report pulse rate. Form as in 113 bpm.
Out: 111 bpm
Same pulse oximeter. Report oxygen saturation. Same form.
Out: 98 %
